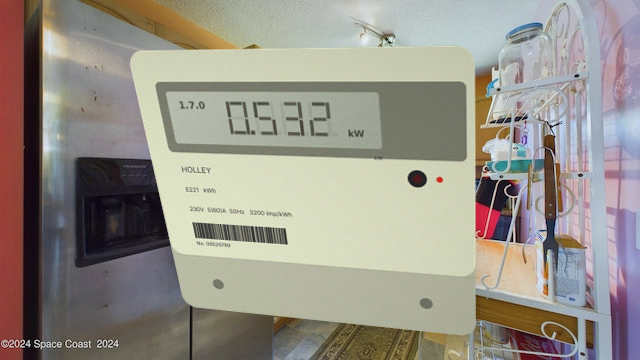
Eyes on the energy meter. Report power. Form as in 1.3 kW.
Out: 0.532 kW
